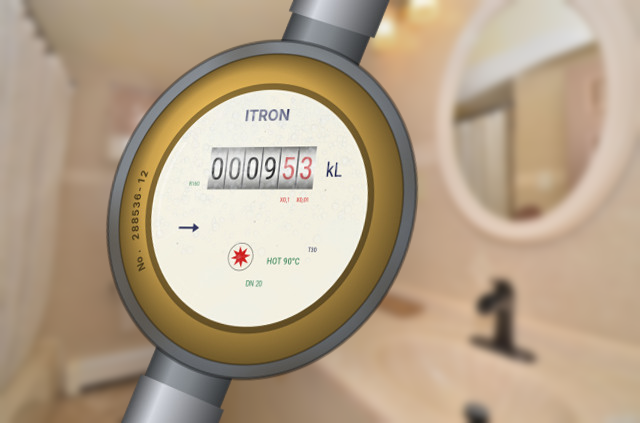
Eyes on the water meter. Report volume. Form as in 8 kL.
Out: 9.53 kL
